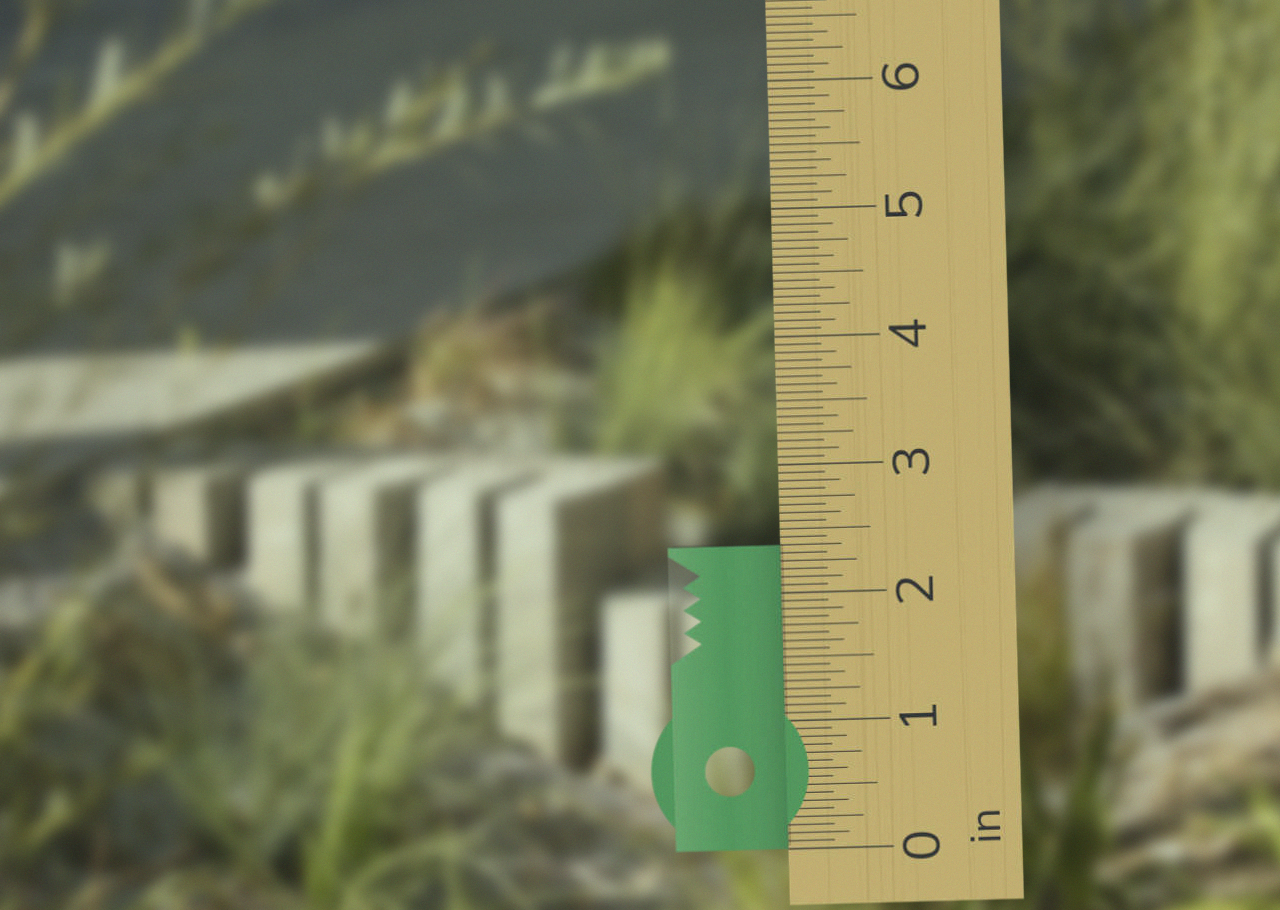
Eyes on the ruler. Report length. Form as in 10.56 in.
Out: 2.375 in
